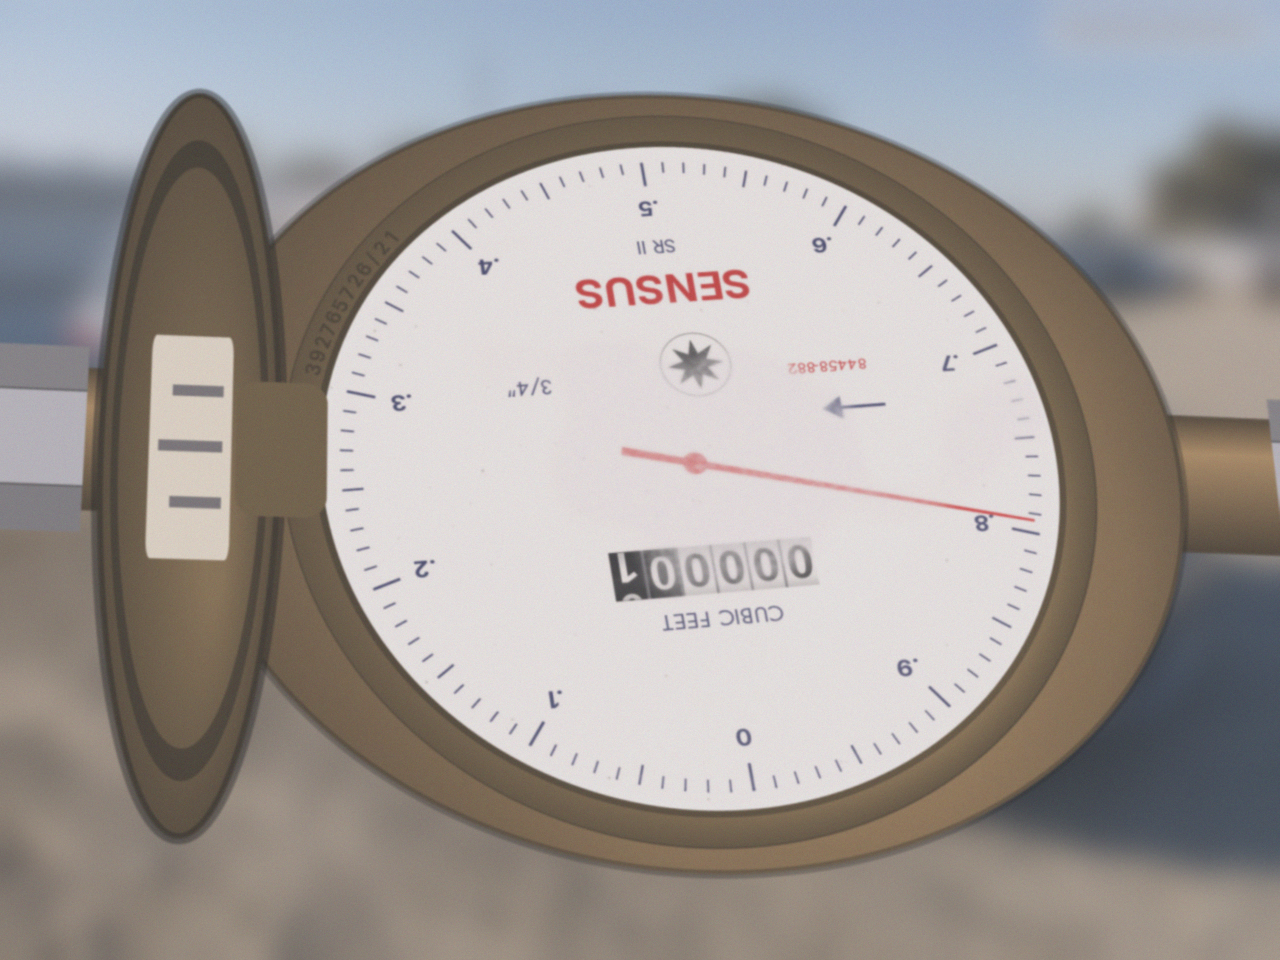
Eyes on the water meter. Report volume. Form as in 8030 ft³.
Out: 0.79 ft³
